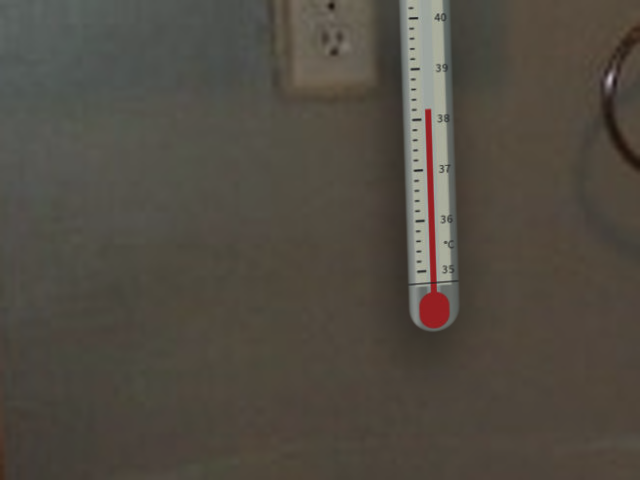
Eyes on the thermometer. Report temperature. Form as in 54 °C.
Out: 38.2 °C
